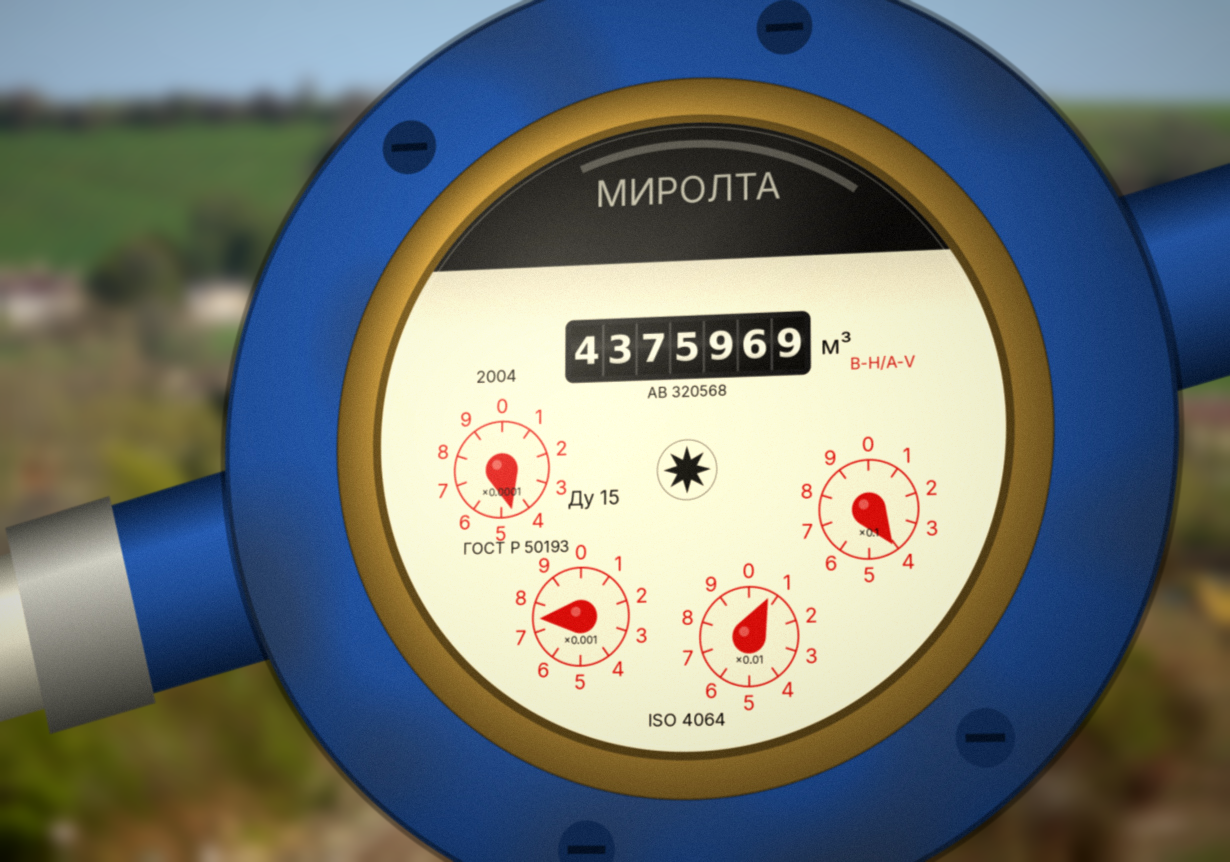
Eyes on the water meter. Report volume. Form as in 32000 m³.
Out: 4375969.4074 m³
